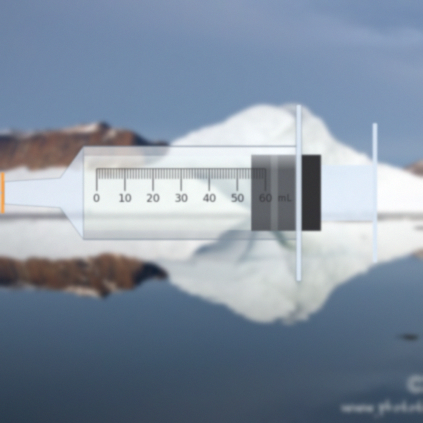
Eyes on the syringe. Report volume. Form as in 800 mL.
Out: 55 mL
